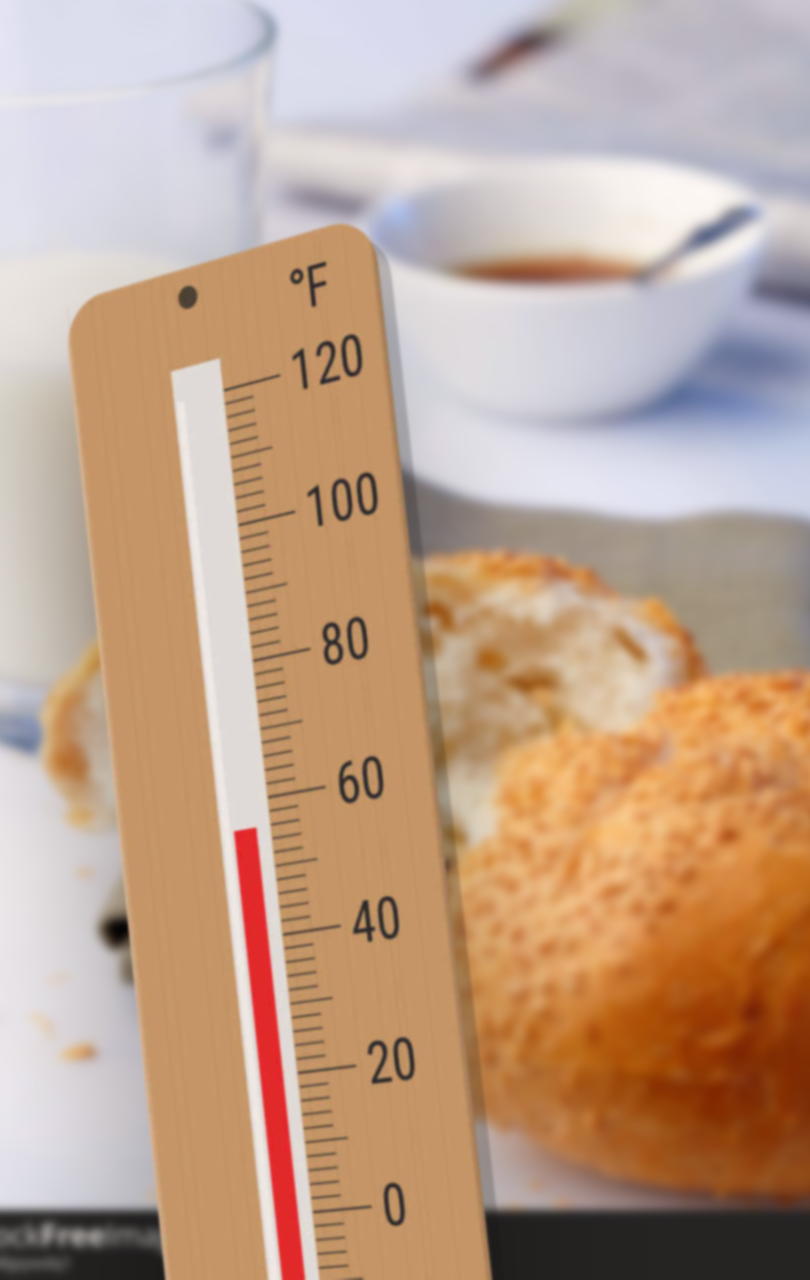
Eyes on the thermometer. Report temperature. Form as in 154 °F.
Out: 56 °F
